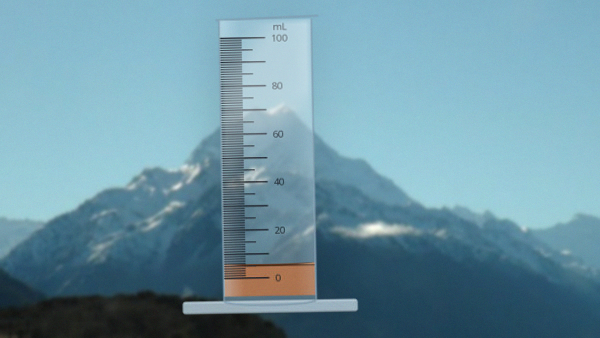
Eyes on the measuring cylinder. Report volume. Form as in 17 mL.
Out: 5 mL
